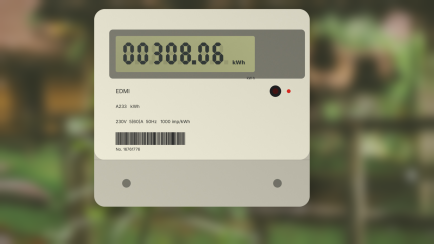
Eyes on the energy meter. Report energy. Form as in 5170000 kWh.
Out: 308.06 kWh
